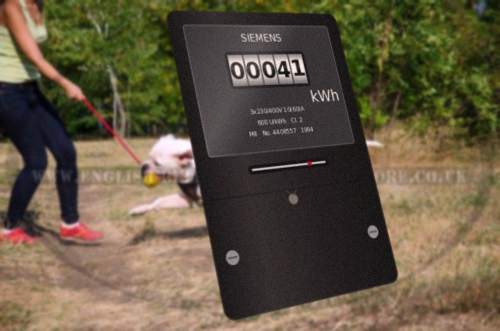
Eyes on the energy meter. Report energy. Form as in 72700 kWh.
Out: 41 kWh
